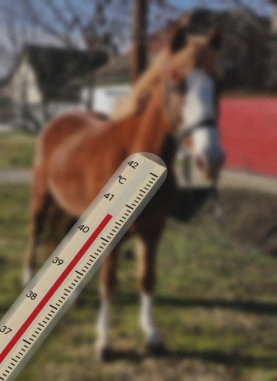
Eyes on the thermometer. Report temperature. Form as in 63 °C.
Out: 40.6 °C
